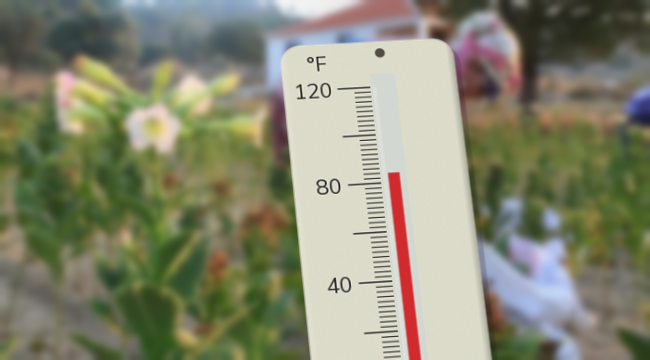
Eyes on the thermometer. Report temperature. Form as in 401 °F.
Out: 84 °F
